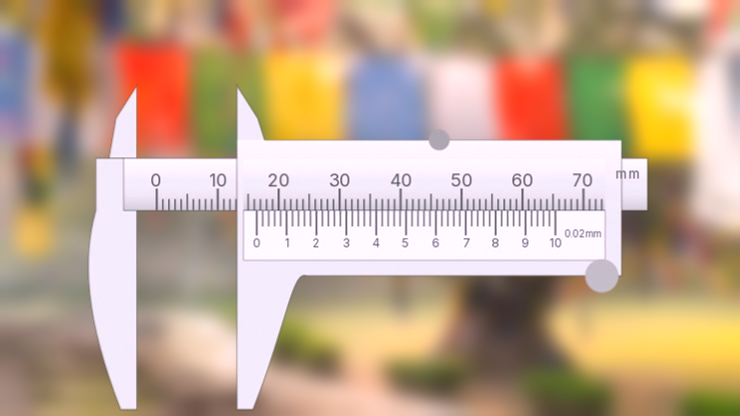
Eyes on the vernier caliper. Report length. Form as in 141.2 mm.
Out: 16.4 mm
